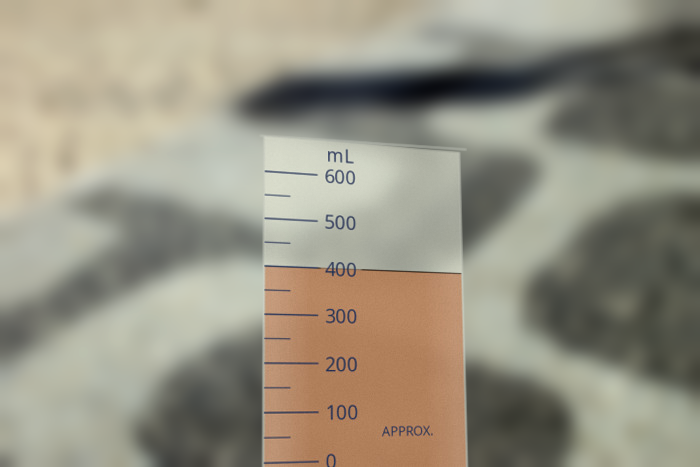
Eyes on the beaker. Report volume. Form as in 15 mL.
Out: 400 mL
